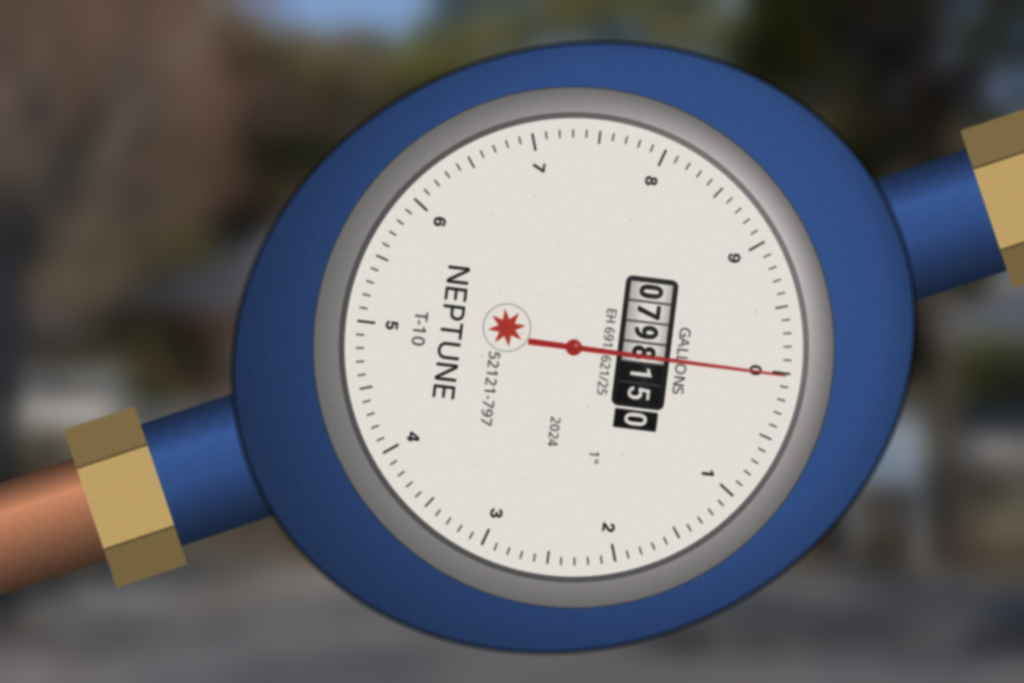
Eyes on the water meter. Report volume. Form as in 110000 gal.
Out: 798150.0 gal
